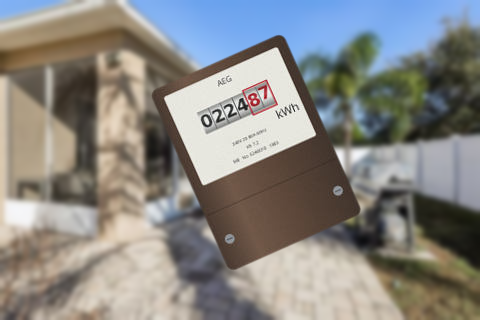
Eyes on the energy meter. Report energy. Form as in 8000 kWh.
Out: 224.87 kWh
